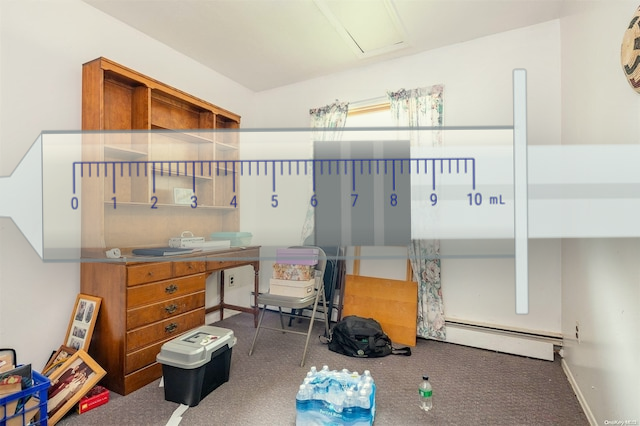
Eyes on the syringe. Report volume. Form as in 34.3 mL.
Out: 6 mL
